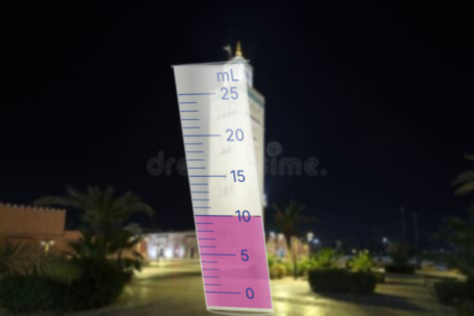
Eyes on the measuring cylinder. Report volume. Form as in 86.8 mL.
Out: 10 mL
